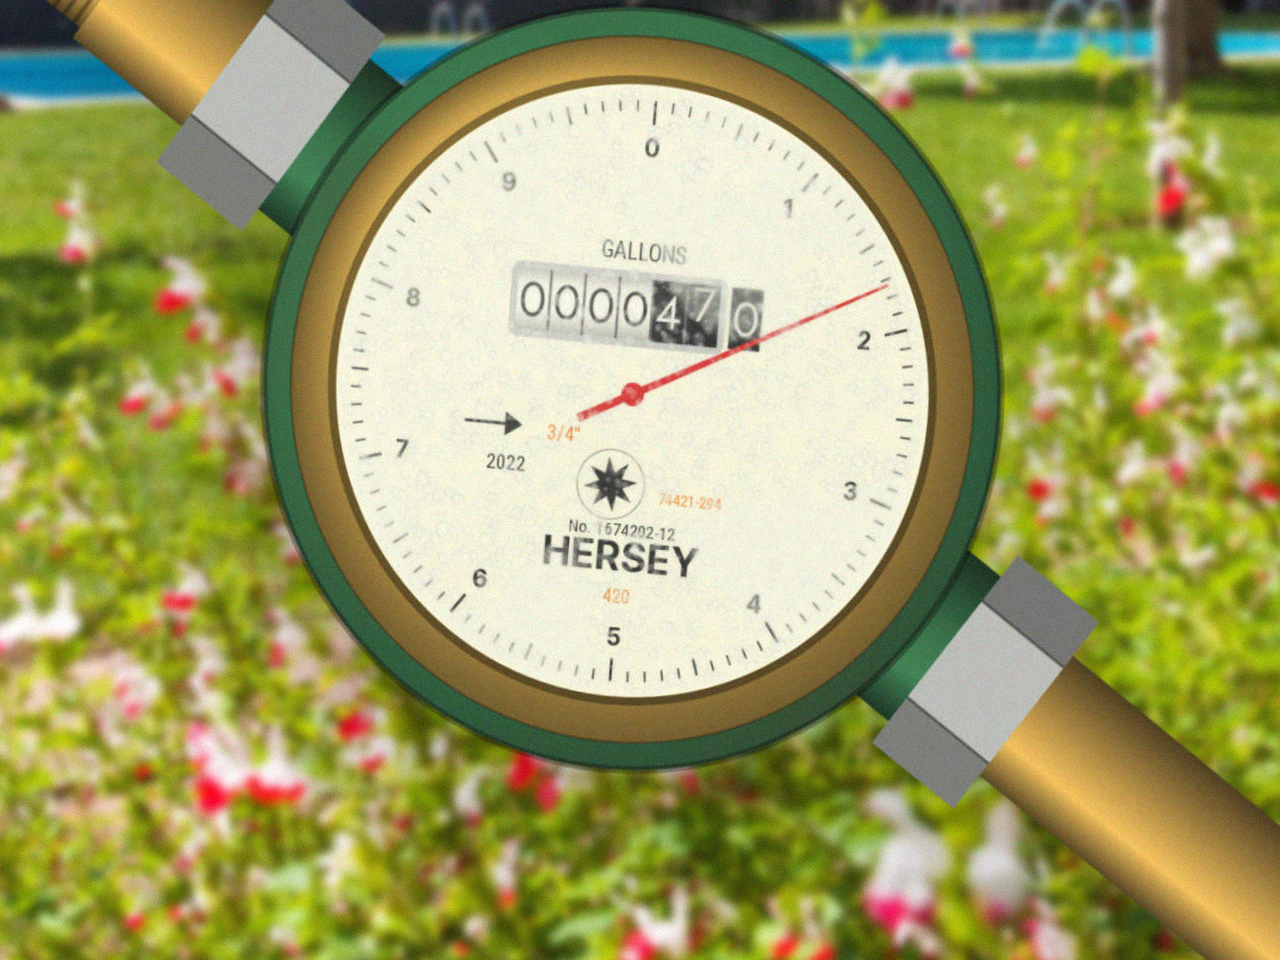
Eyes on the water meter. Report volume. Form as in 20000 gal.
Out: 471.7 gal
